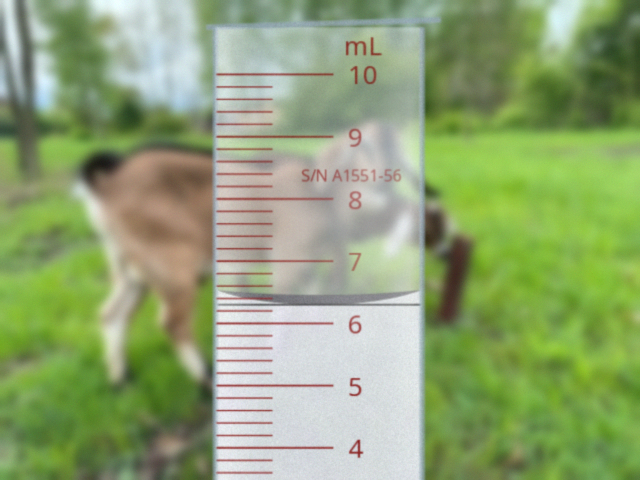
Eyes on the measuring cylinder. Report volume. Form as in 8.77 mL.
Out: 6.3 mL
